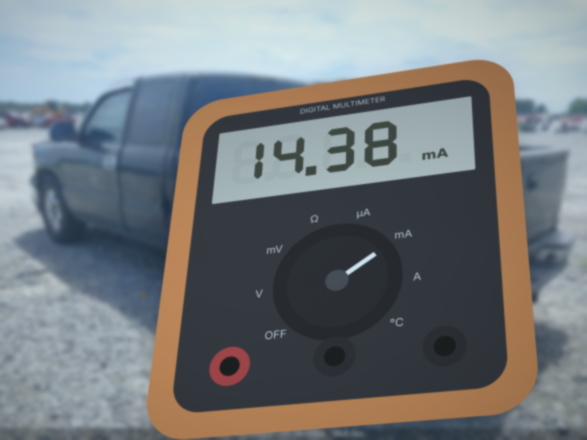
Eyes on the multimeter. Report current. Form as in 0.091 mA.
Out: 14.38 mA
